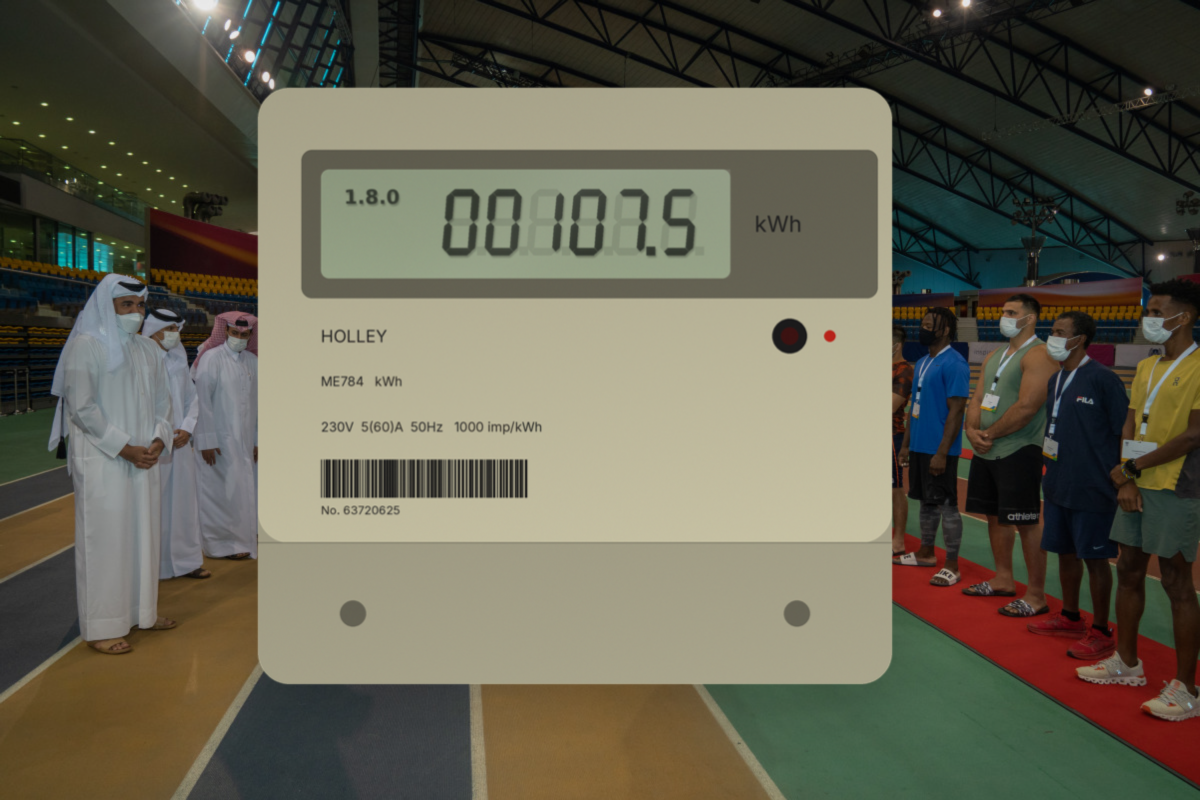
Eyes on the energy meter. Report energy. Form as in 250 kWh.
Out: 107.5 kWh
